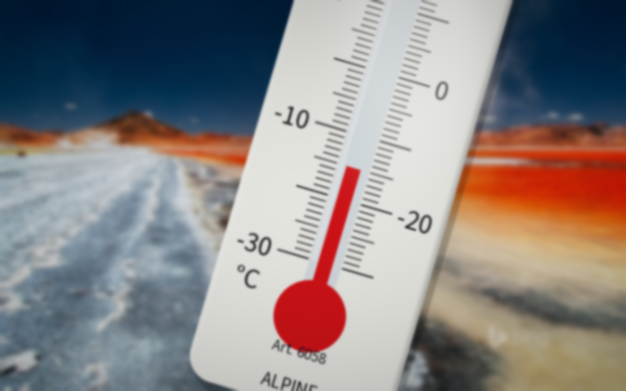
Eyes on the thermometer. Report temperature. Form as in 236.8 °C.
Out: -15 °C
